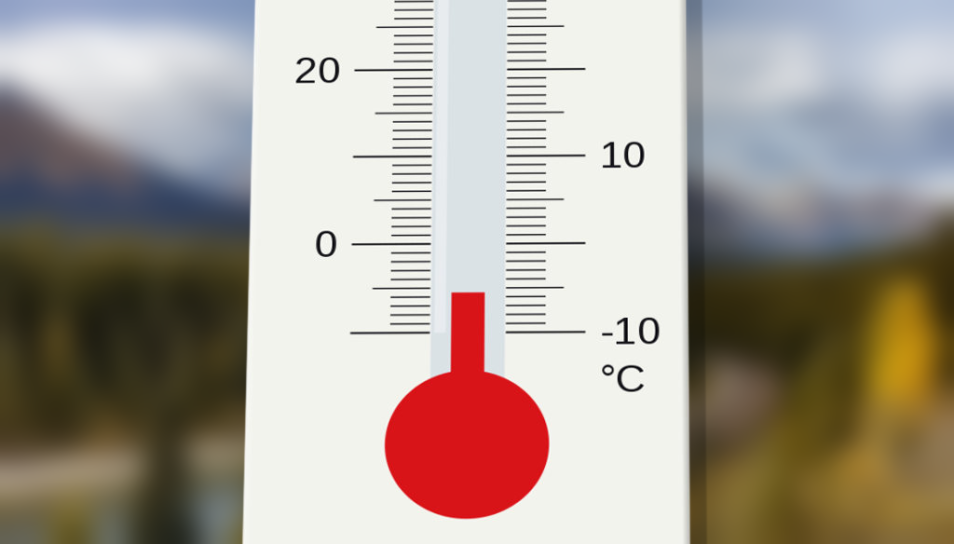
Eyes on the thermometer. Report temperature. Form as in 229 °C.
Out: -5.5 °C
